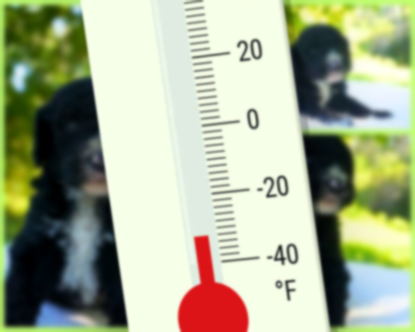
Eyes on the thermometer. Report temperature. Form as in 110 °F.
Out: -32 °F
